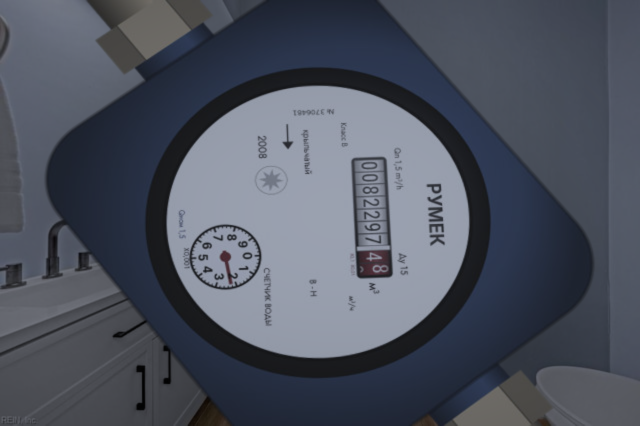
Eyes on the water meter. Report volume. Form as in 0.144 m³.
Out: 82297.482 m³
